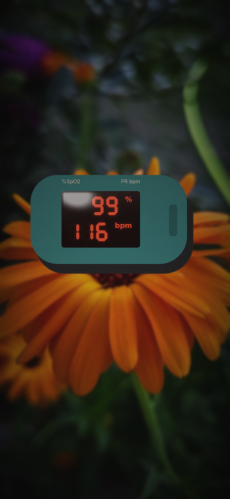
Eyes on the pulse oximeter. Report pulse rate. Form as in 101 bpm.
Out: 116 bpm
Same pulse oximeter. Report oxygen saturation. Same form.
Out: 99 %
